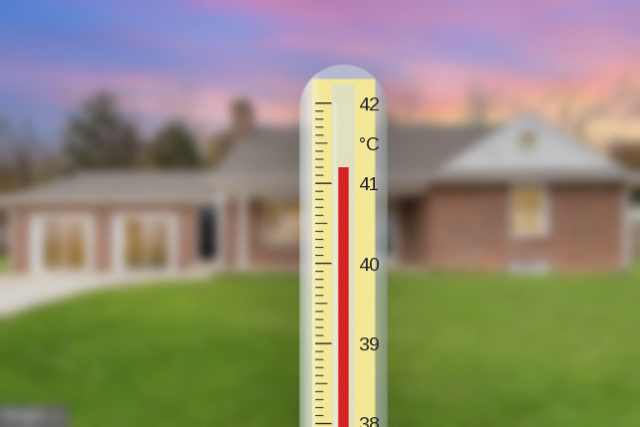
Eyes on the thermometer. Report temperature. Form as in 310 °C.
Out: 41.2 °C
